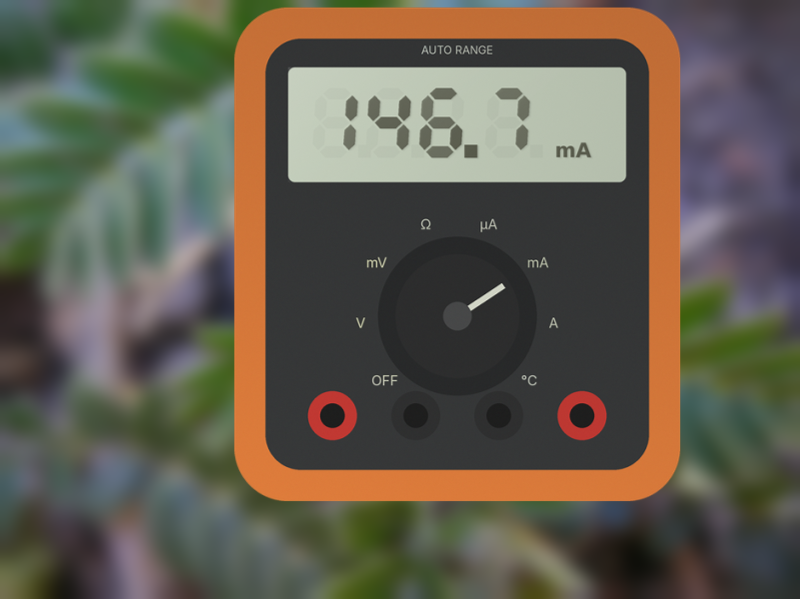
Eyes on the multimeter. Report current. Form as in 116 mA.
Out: 146.7 mA
